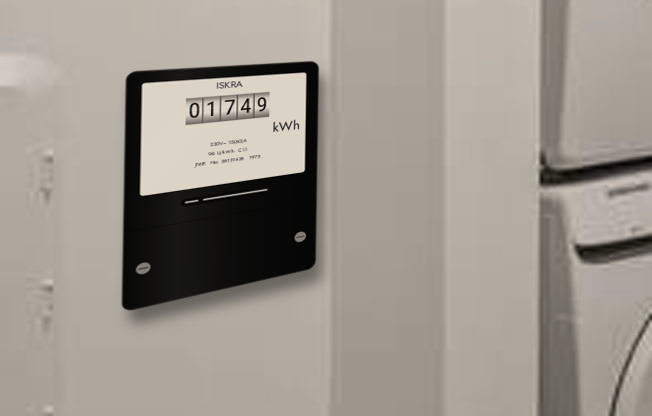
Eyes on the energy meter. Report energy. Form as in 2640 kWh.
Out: 1749 kWh
